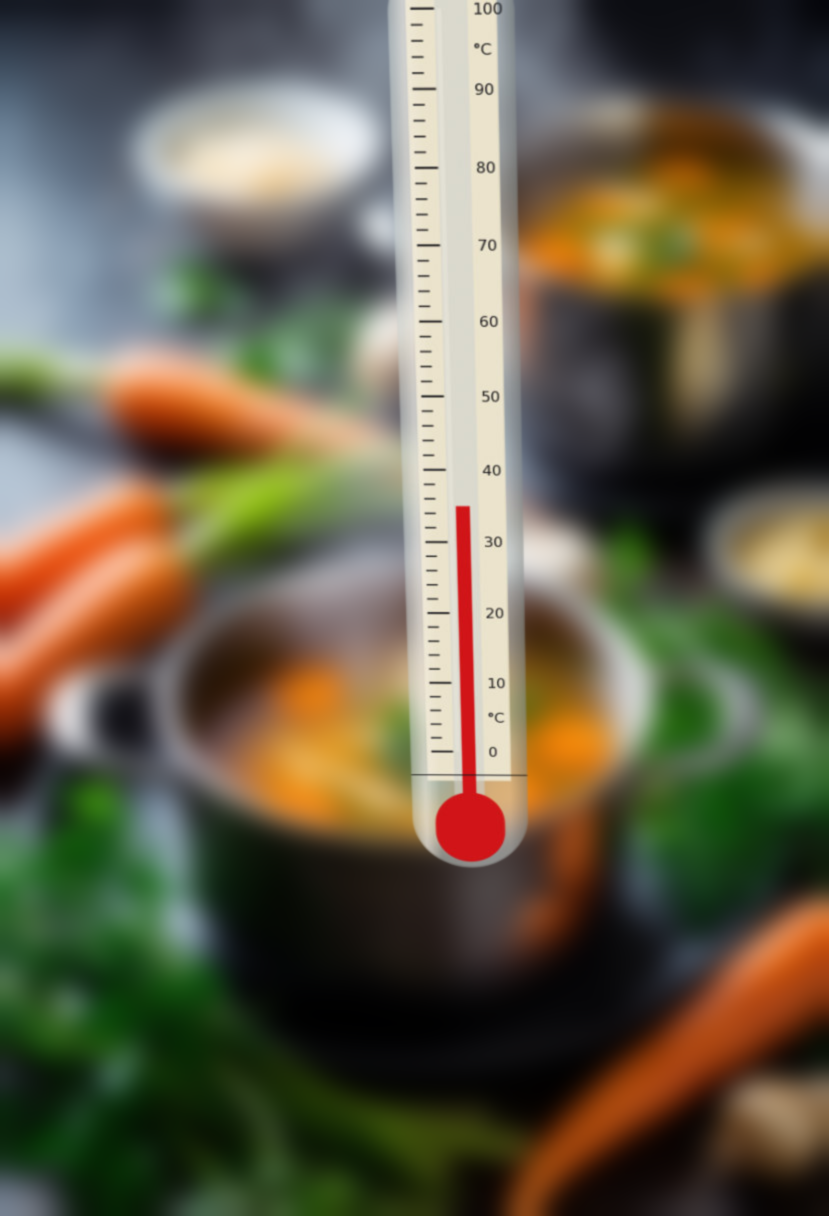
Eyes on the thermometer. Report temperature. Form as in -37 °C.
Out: 35 °C
